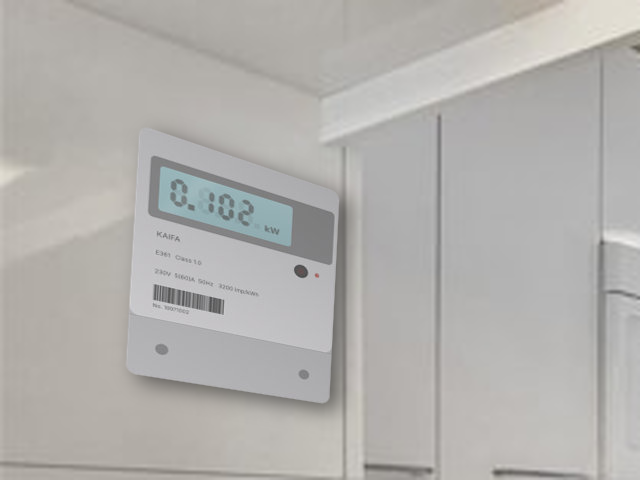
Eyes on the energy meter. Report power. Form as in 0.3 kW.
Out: 0.102 kW
